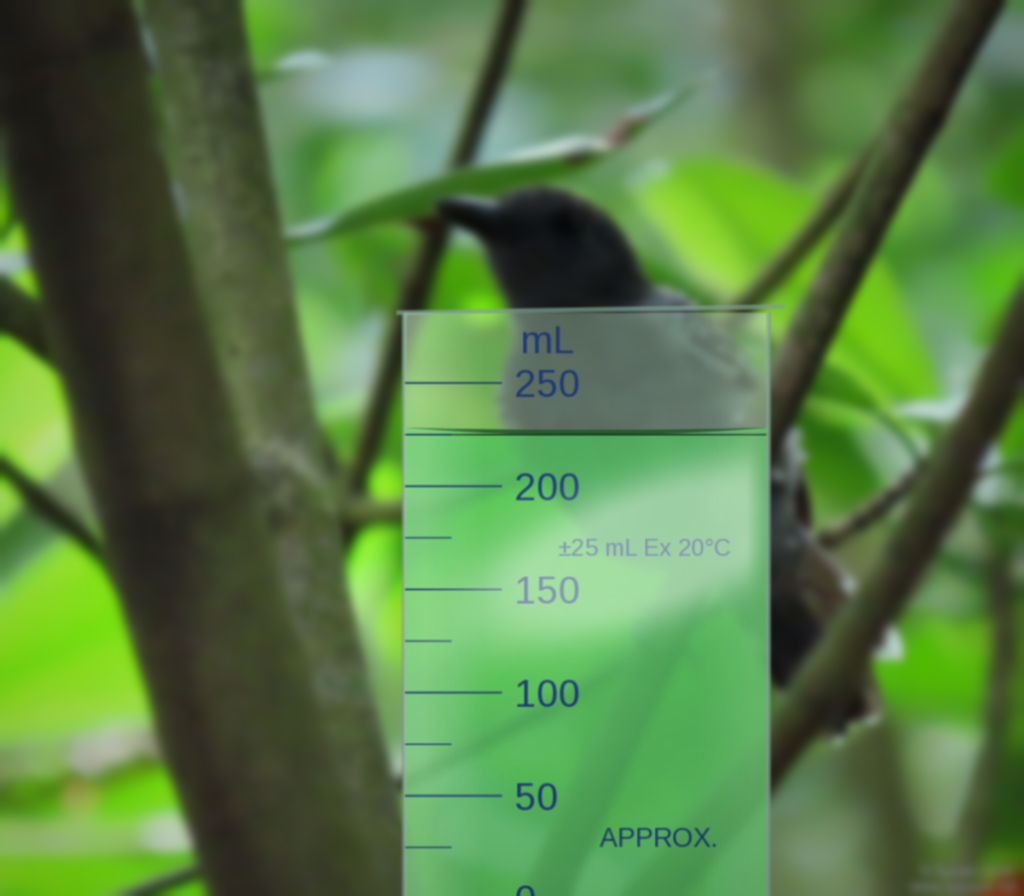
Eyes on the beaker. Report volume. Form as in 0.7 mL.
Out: 225 mL
